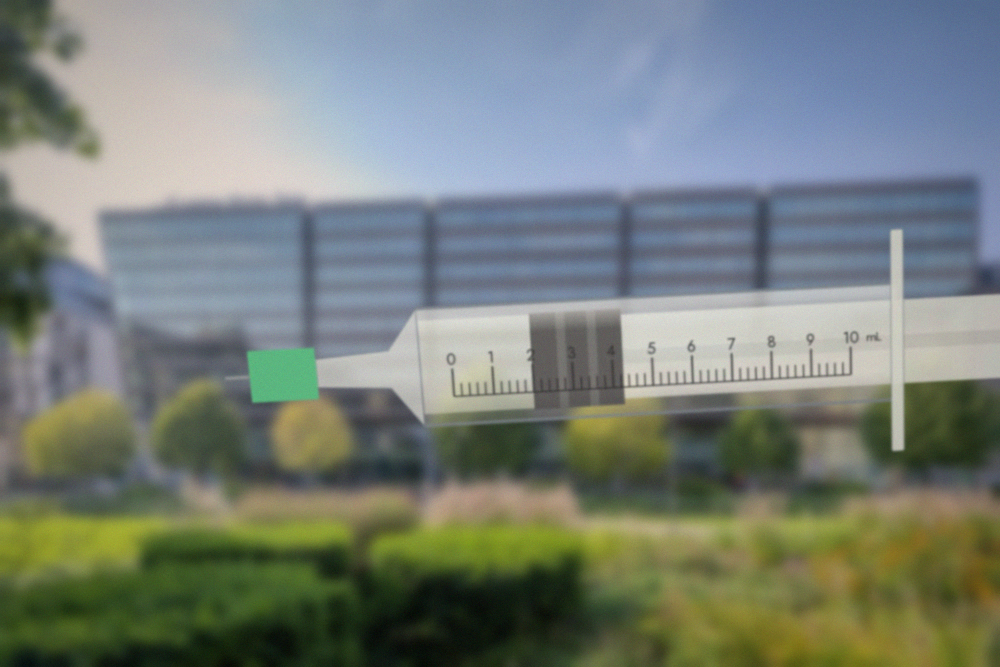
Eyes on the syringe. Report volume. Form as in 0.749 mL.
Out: 2 mL
